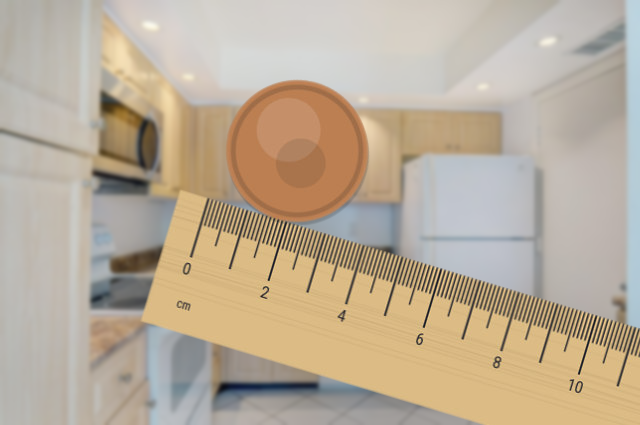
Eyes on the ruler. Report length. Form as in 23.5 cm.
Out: 3.5 cm
